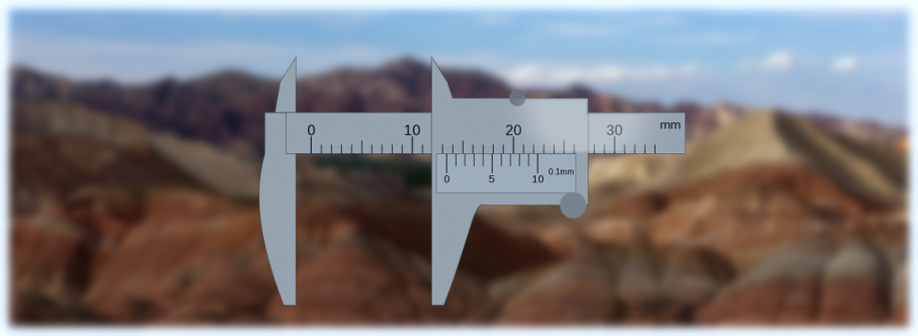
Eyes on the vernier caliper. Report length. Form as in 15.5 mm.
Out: 13.4 mm
